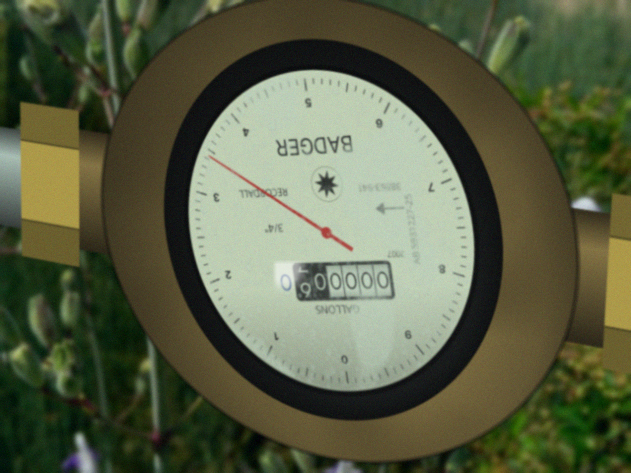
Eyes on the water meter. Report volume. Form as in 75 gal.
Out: 63.4 gal
